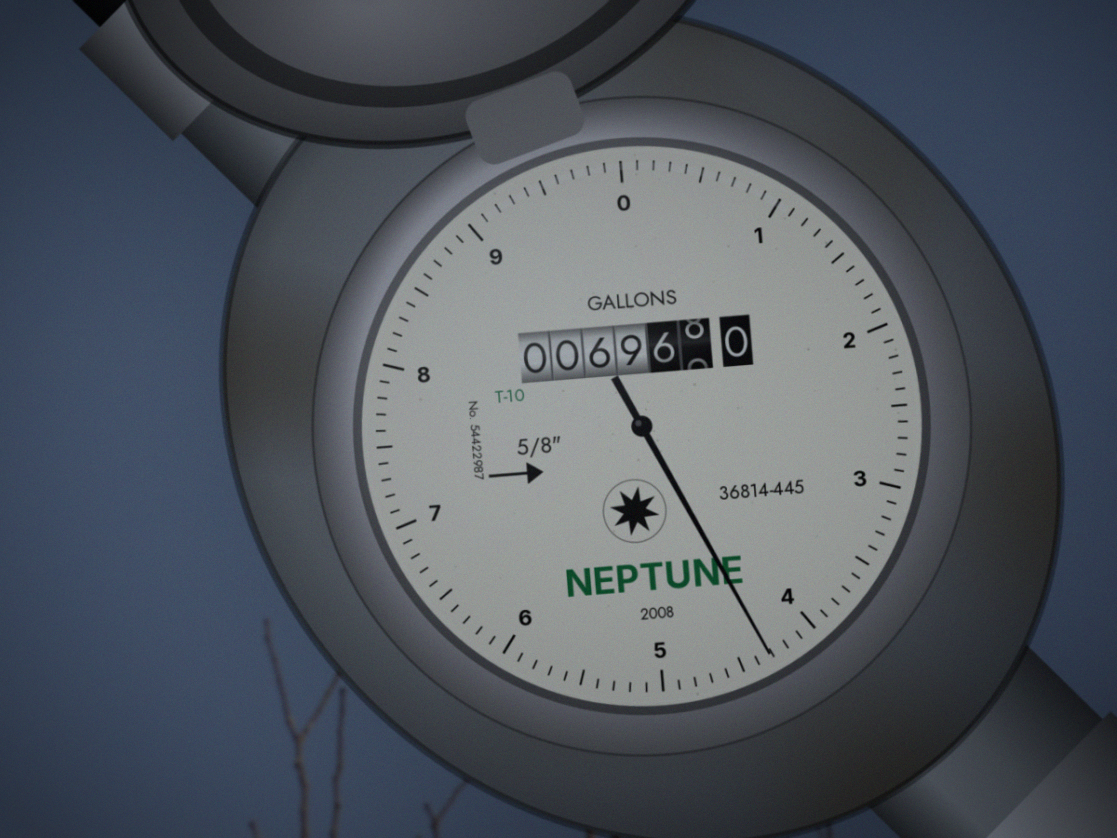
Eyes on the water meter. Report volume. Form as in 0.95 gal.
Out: 69684.3 gal
